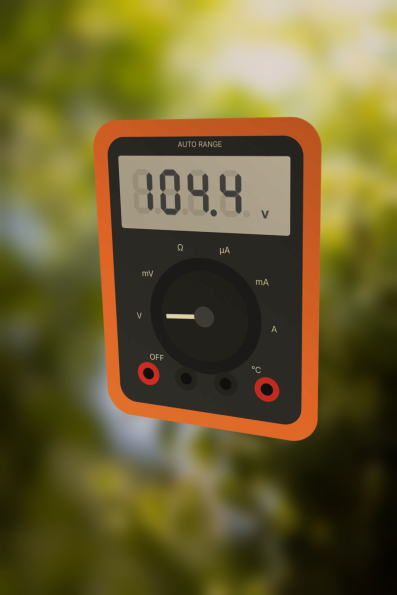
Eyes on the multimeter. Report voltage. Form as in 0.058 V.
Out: 104.4 V
